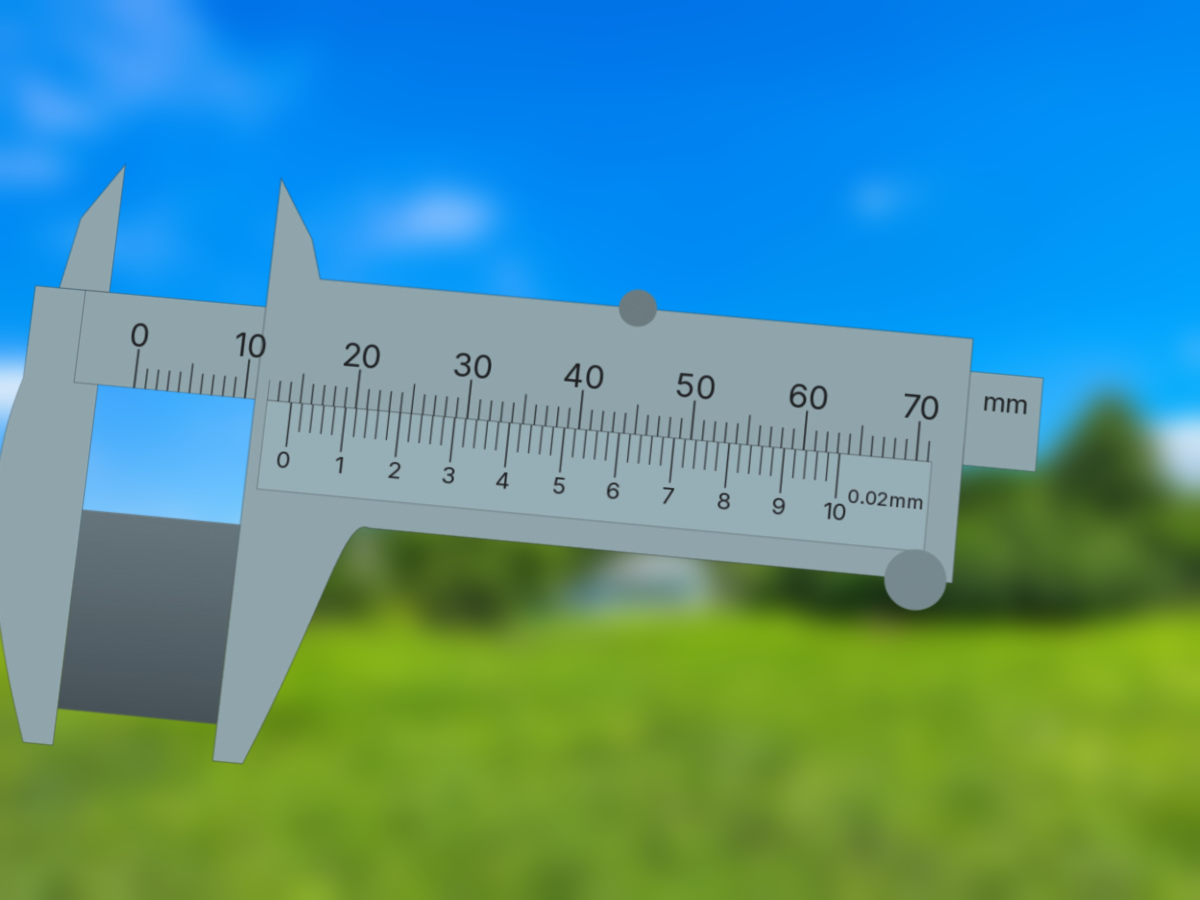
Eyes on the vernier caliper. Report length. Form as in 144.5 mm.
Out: 14.2 mm
